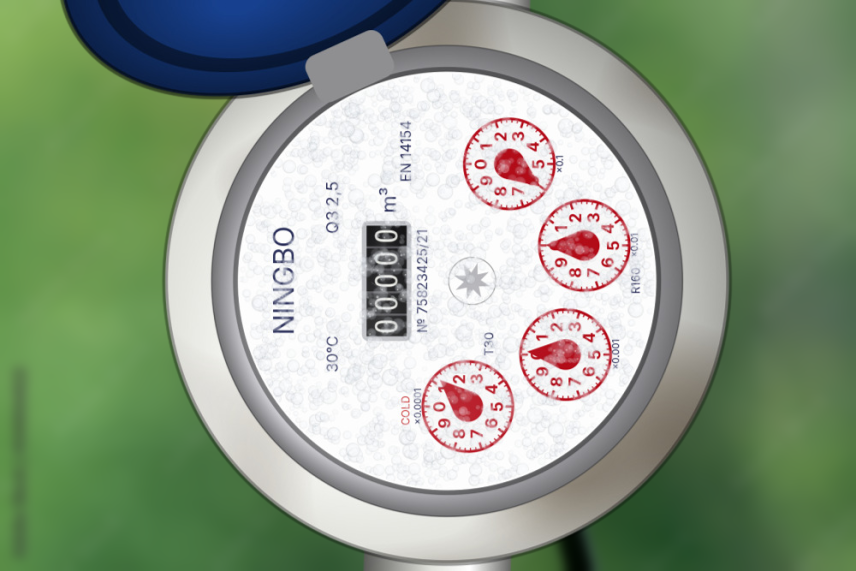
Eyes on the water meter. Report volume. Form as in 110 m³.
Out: 0.6001 m³
